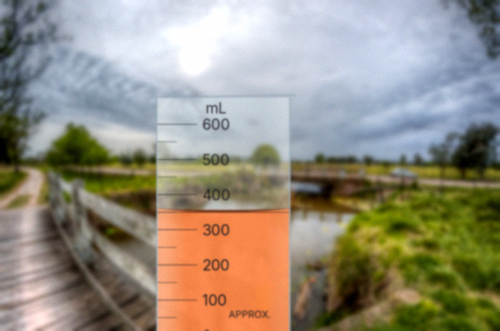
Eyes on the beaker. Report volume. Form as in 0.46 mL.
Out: 350 mL
